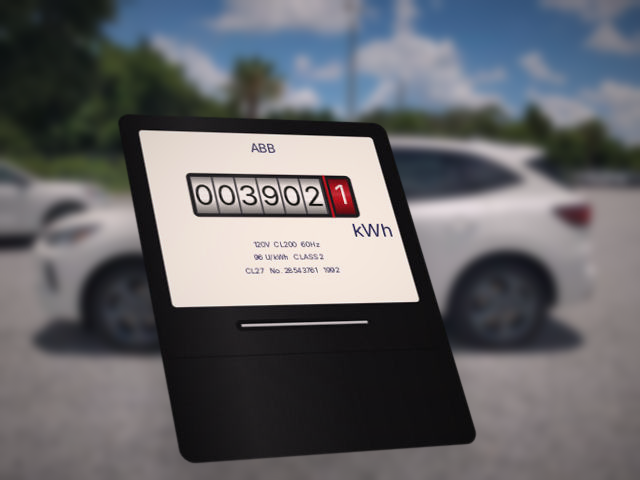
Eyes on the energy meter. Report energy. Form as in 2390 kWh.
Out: 3902.1 kWh
